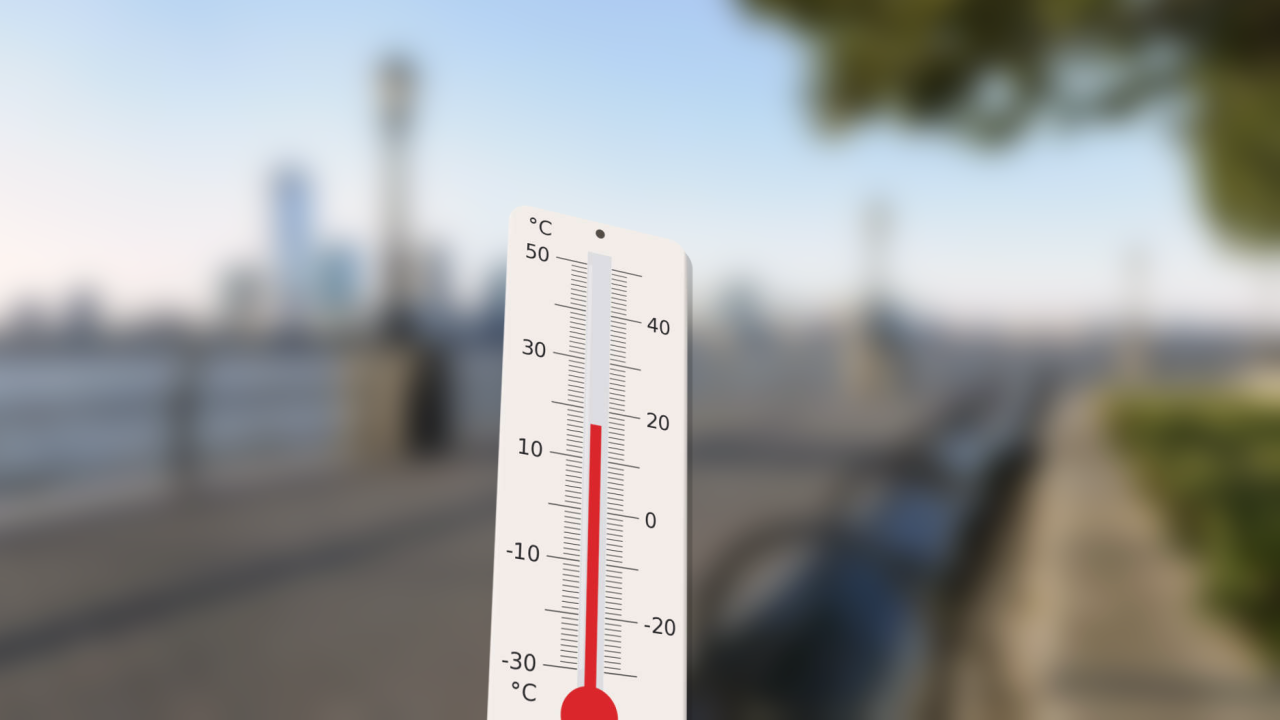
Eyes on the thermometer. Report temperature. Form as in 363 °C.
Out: 17 °C
